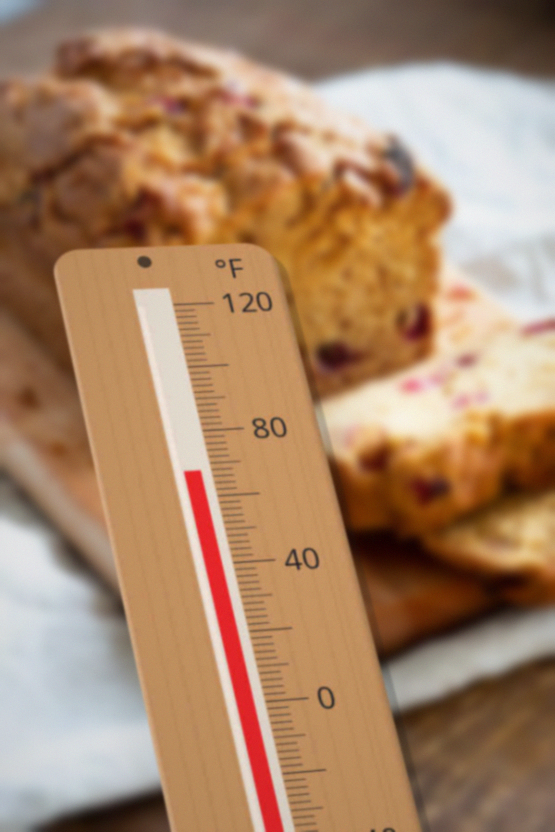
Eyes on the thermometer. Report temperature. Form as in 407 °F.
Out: 68 °F
